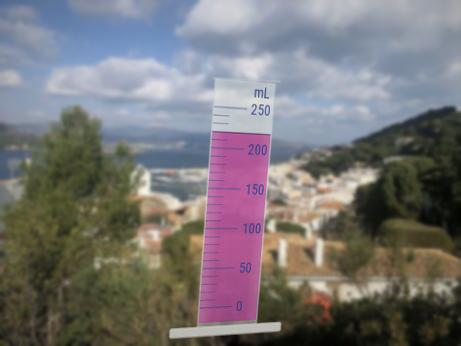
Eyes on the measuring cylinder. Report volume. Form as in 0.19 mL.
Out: 220 mL
